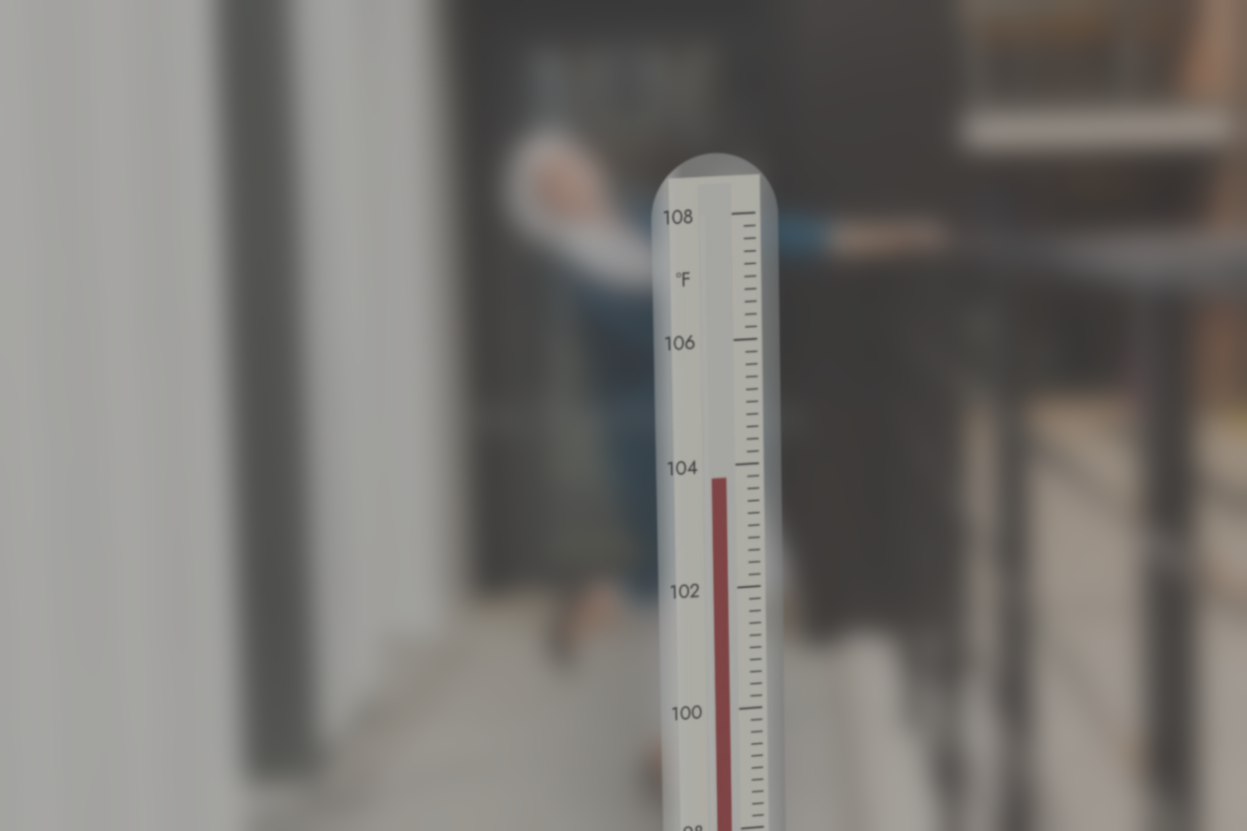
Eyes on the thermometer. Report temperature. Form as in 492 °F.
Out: 103.8 °F
